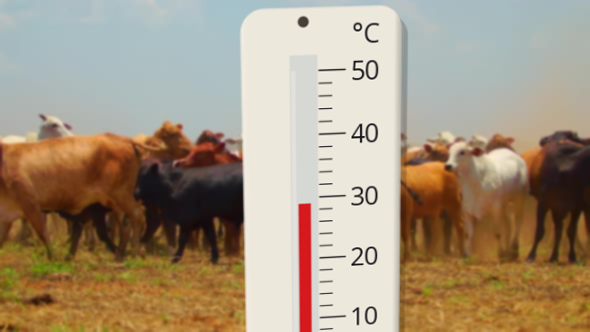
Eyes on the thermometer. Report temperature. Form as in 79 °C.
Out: 29 °C
